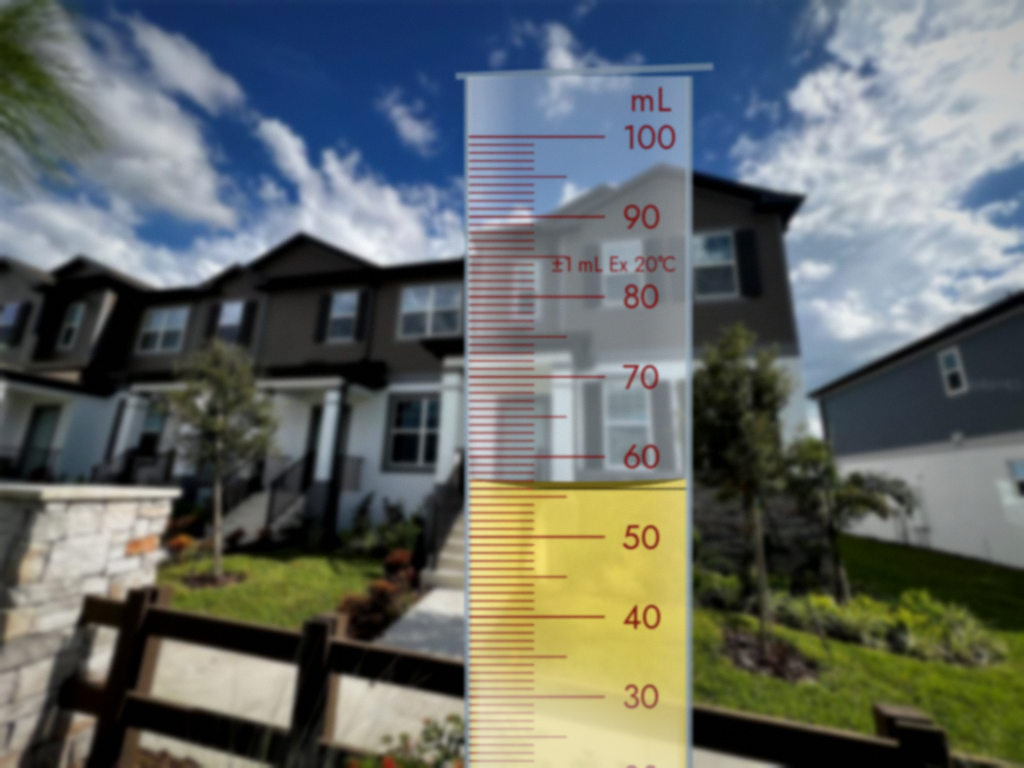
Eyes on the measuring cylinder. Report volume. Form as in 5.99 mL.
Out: 56 mL
